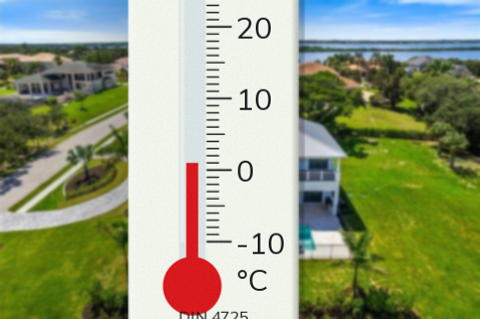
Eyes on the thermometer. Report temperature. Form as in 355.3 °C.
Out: 1 °C
